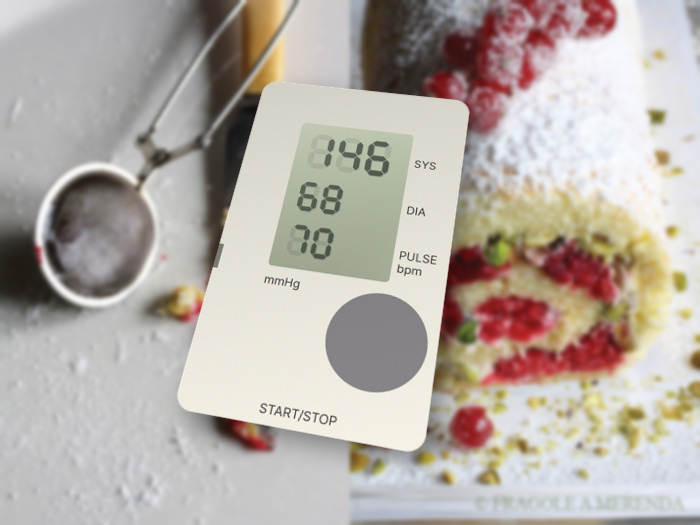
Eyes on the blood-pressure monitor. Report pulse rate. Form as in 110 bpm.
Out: 70 bpm
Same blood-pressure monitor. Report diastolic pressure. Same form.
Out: 68 mmHg
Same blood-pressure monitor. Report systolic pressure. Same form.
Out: 146 mmHg
